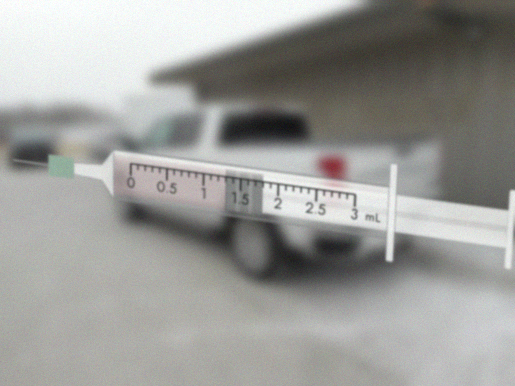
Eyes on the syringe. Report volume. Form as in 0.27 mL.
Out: 1.3 mL
